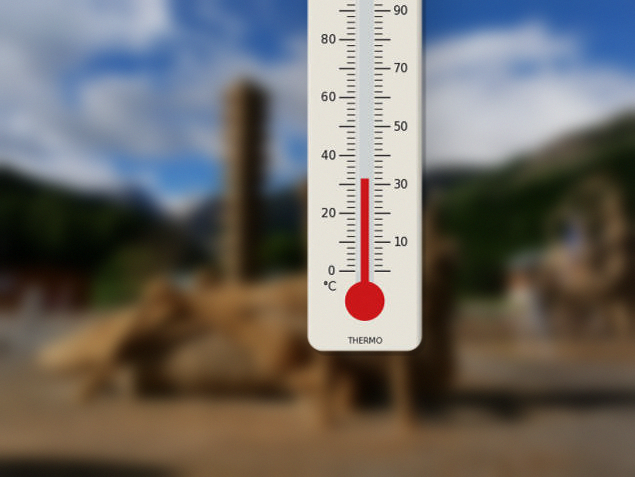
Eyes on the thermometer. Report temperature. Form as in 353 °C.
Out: 32 °C
